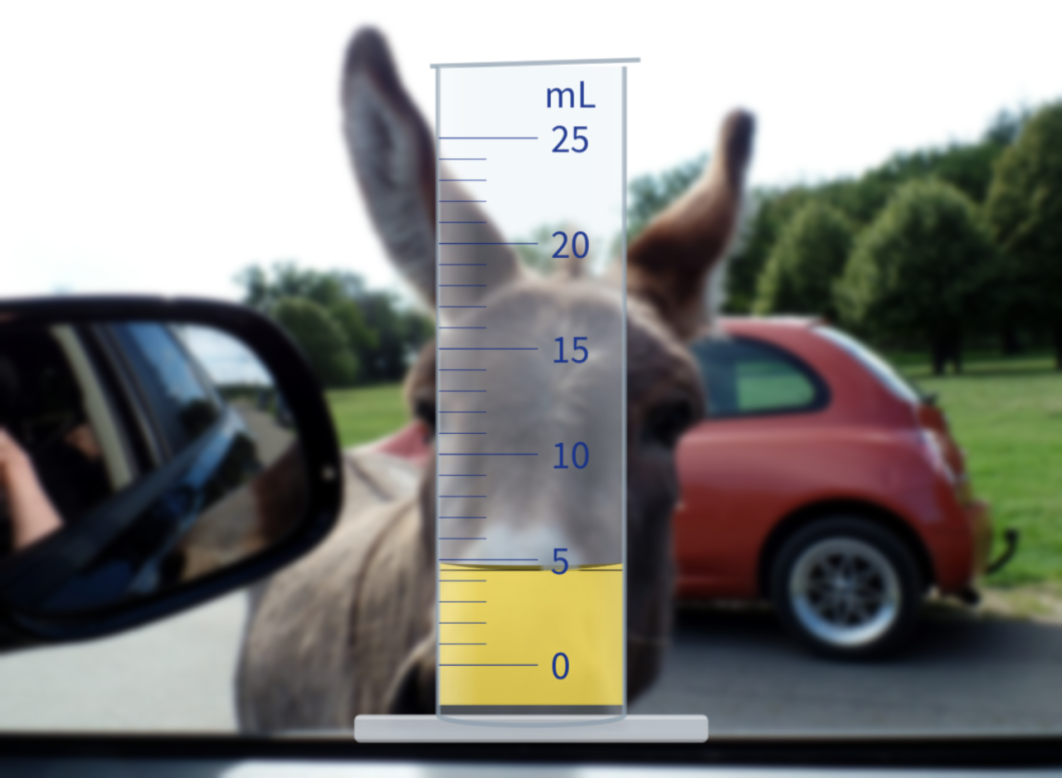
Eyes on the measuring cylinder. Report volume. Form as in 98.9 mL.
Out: 4.5 mL
